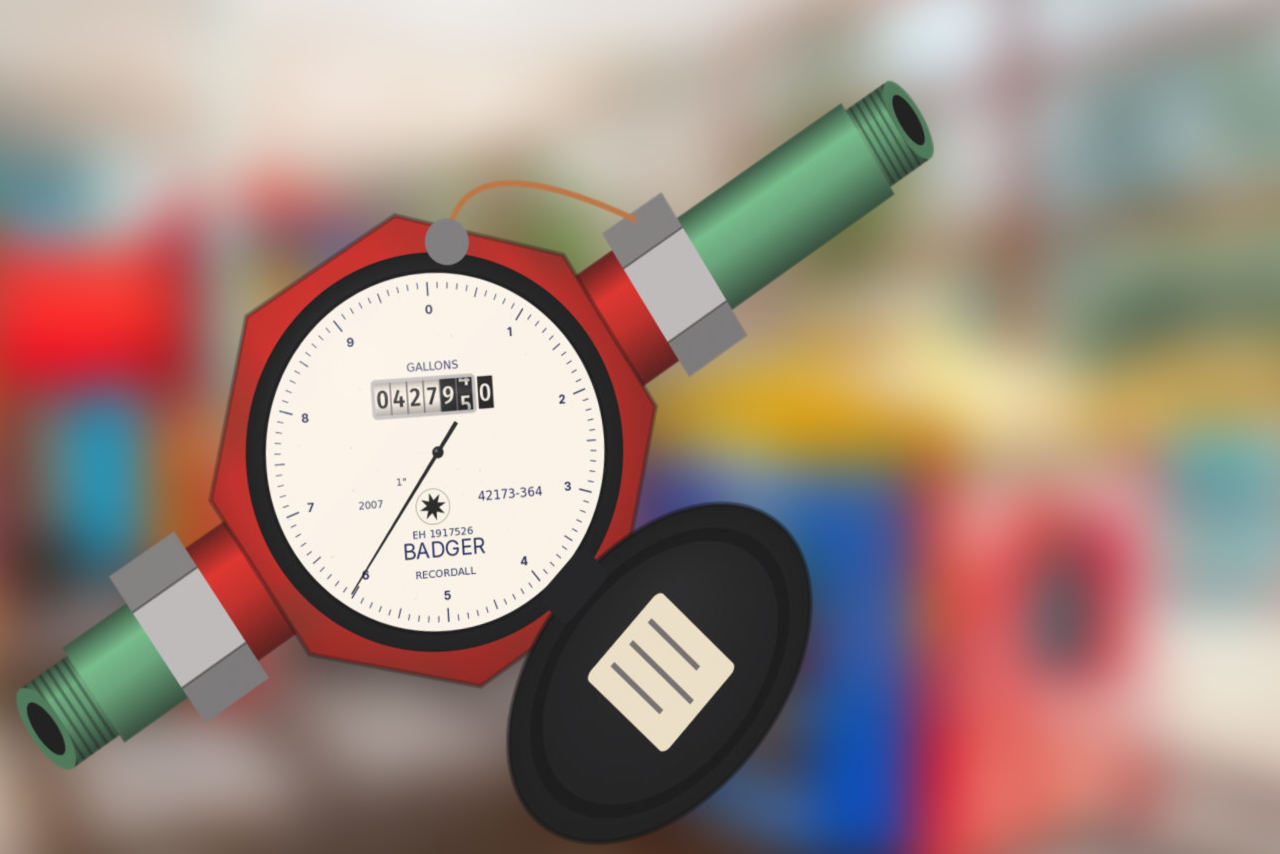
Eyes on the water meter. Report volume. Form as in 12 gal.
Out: 427946.0 gal
